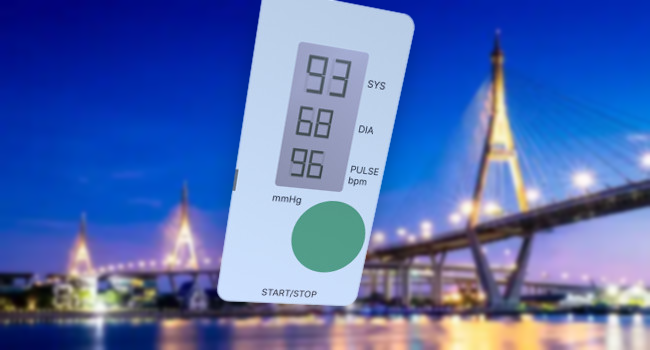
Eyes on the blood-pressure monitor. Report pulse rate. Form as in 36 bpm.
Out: 96 bpm
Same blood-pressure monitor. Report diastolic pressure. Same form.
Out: 68 mmHg
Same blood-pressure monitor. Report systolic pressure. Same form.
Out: 93 mmHg
